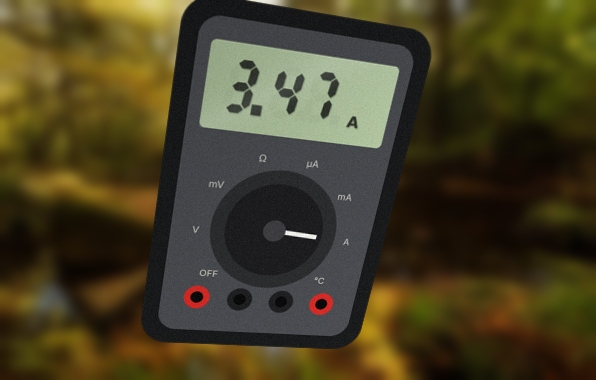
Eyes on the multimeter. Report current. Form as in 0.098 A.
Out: 3.47 A
